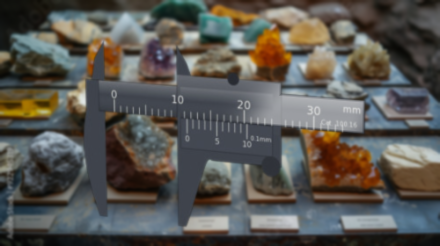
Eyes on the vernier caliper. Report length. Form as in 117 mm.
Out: 11.4 mm
